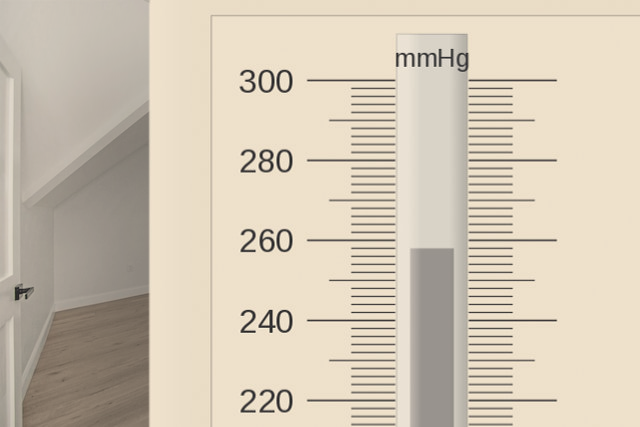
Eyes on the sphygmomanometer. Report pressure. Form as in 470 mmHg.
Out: 258 mmHg
